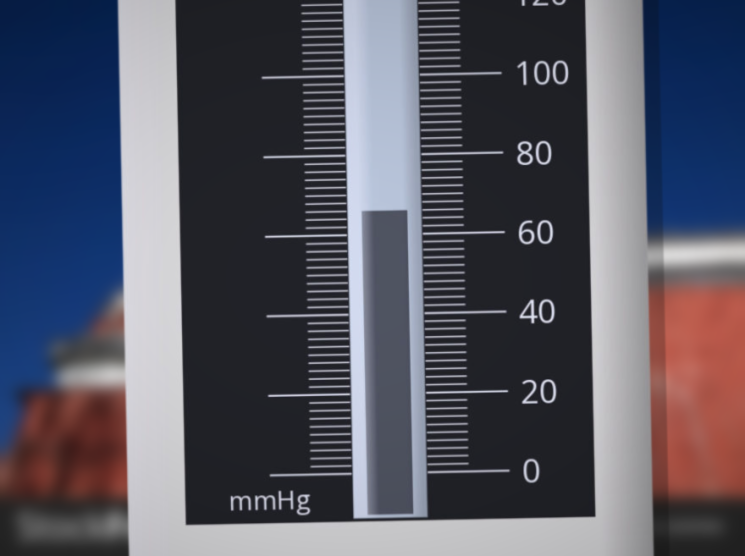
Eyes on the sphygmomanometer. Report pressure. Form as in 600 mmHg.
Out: 66 mmHg
